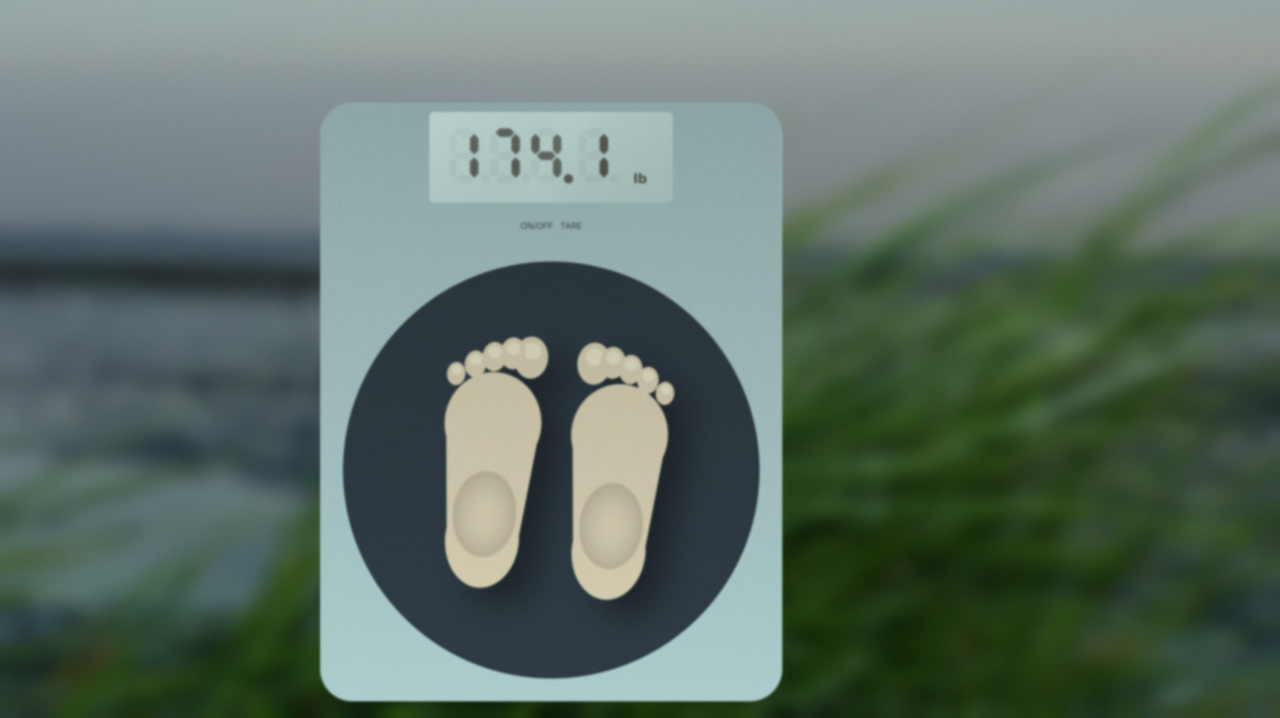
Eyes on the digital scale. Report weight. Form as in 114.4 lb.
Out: 174.1 lb
